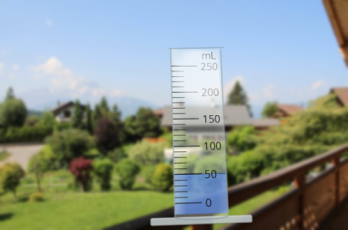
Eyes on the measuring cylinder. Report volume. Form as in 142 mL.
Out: 50 mL
